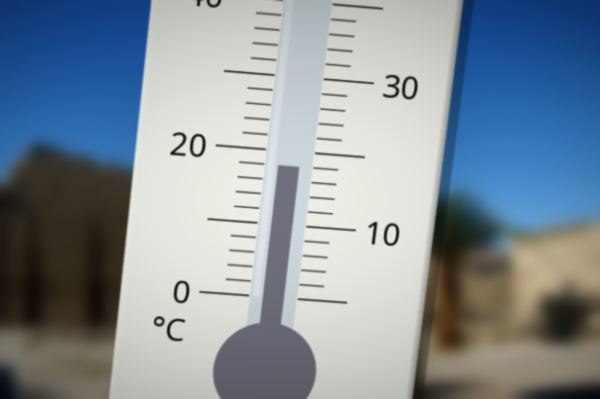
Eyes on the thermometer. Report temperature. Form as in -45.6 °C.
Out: 18 °C
